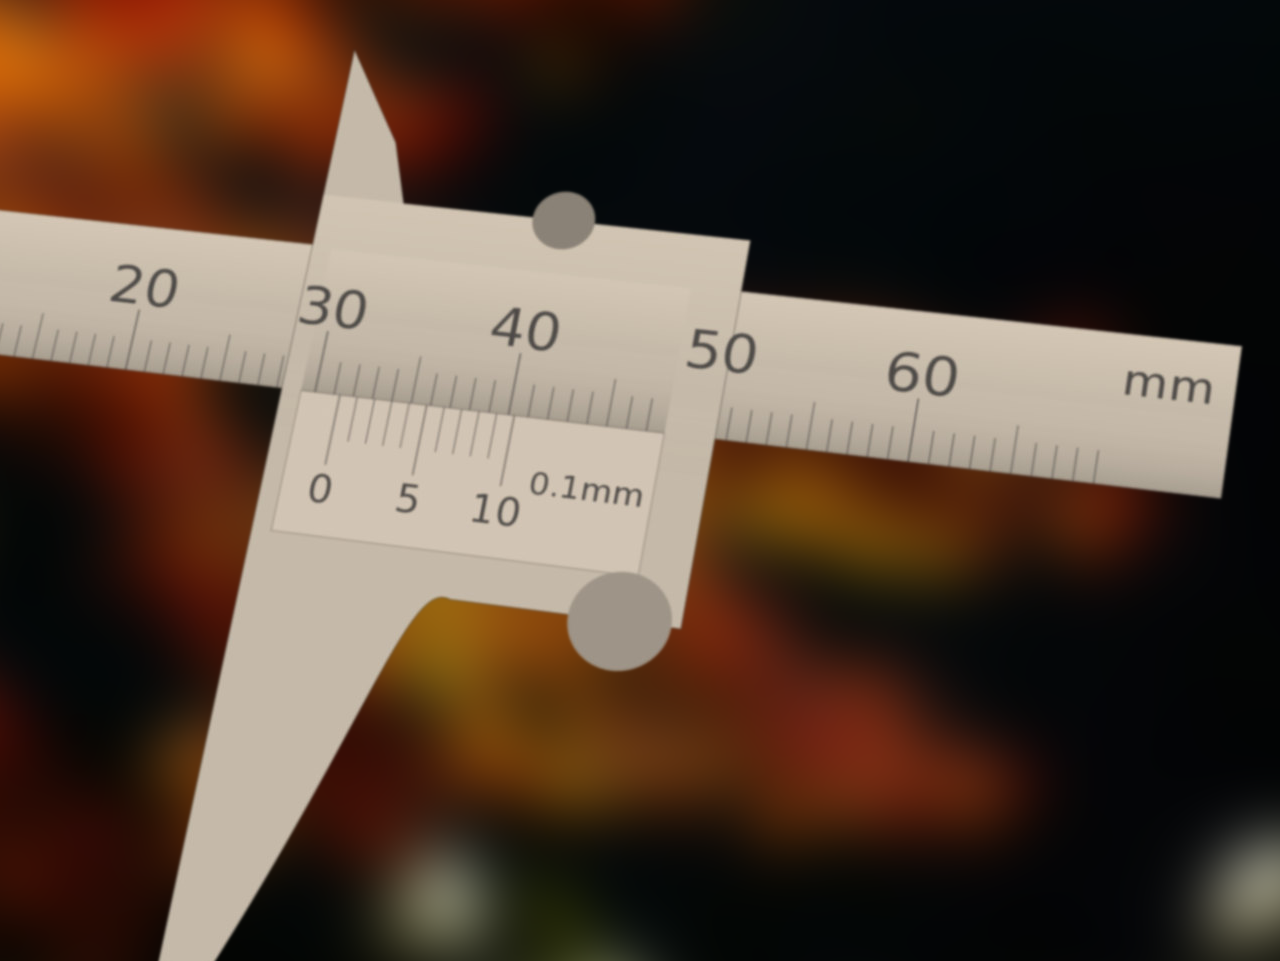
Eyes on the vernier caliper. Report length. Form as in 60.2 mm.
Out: 31.3 mm
